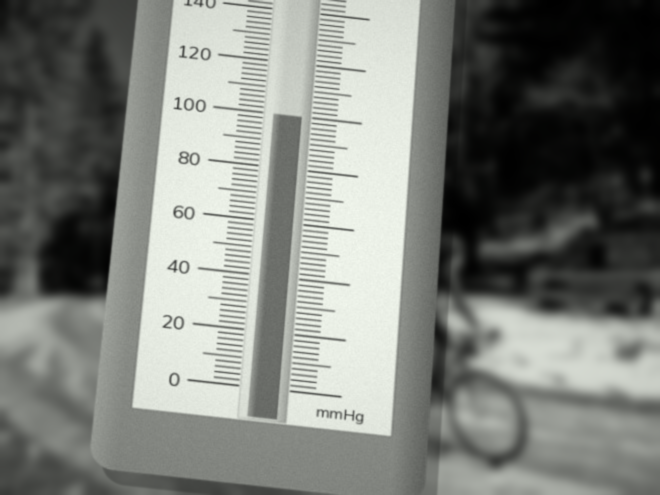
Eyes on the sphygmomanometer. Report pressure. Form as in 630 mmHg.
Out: 100 mmHg
